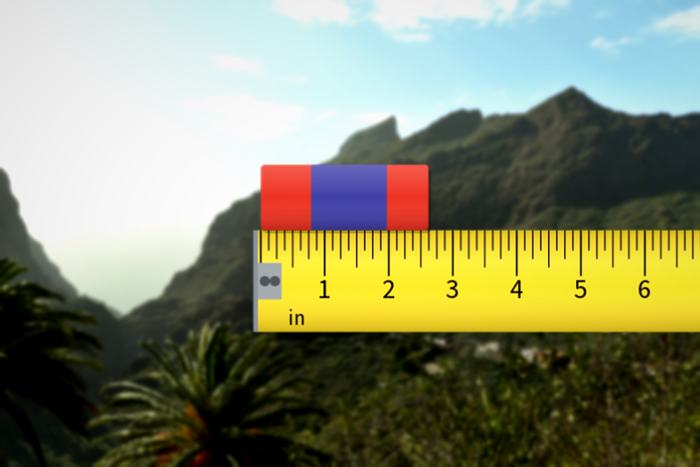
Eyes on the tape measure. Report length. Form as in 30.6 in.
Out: 2.625 in
